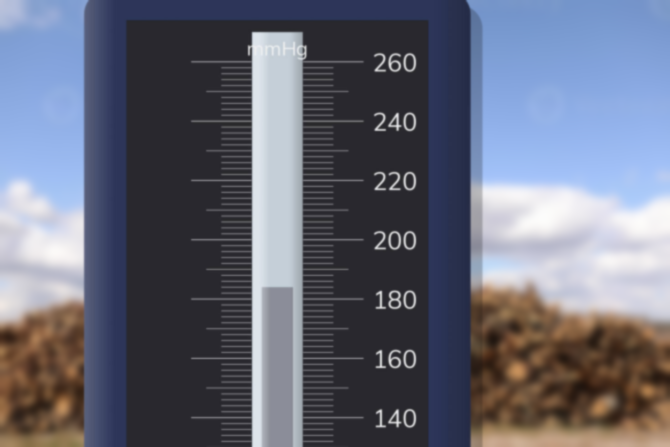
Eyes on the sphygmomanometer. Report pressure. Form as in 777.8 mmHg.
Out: 184 mmHg
